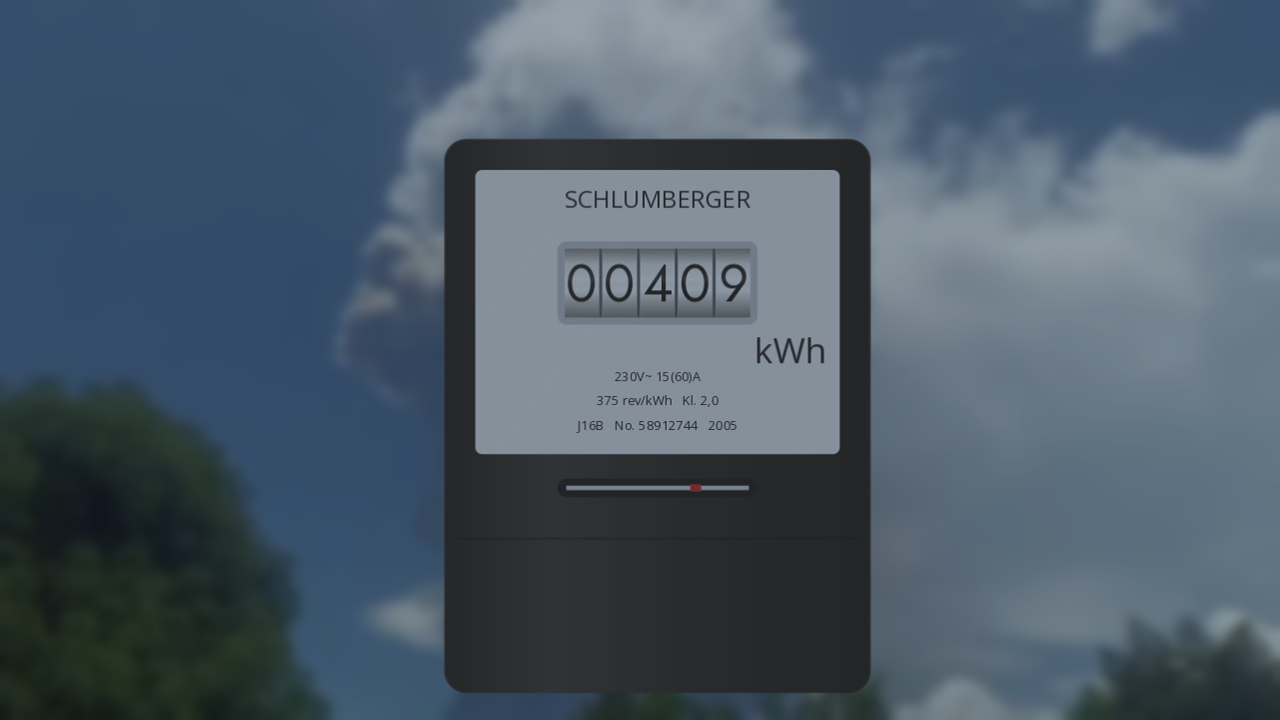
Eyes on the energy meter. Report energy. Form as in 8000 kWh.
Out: 409 kWh
